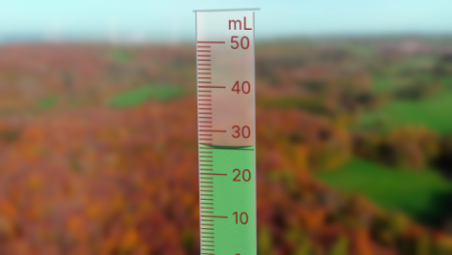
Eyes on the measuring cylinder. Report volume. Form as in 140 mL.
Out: 26 mL
